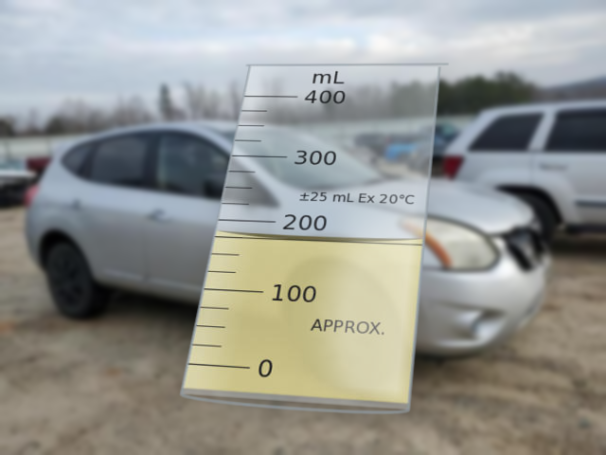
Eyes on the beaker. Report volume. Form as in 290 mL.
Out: 175 mL
